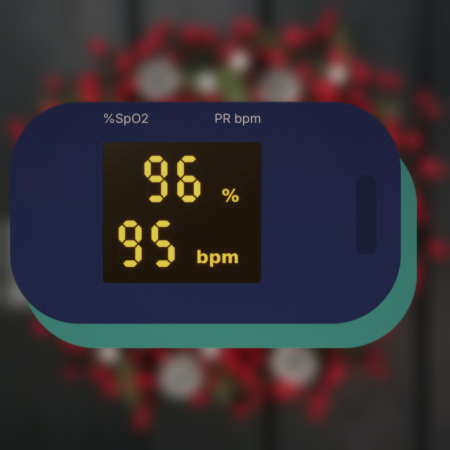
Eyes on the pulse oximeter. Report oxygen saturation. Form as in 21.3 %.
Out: 96 %
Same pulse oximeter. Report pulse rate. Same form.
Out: 95 bpm
